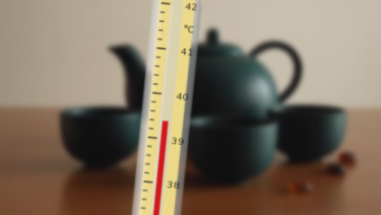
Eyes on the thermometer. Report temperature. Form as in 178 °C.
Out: 39.4 °C
